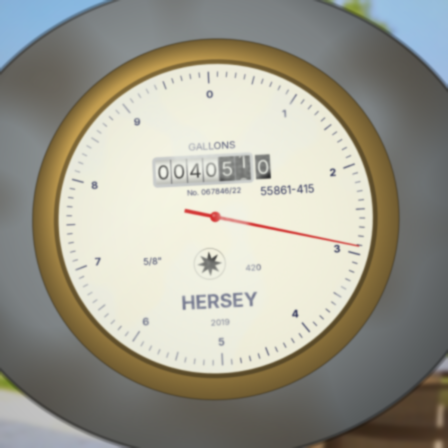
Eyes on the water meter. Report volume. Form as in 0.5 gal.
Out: 40512.9 gal
